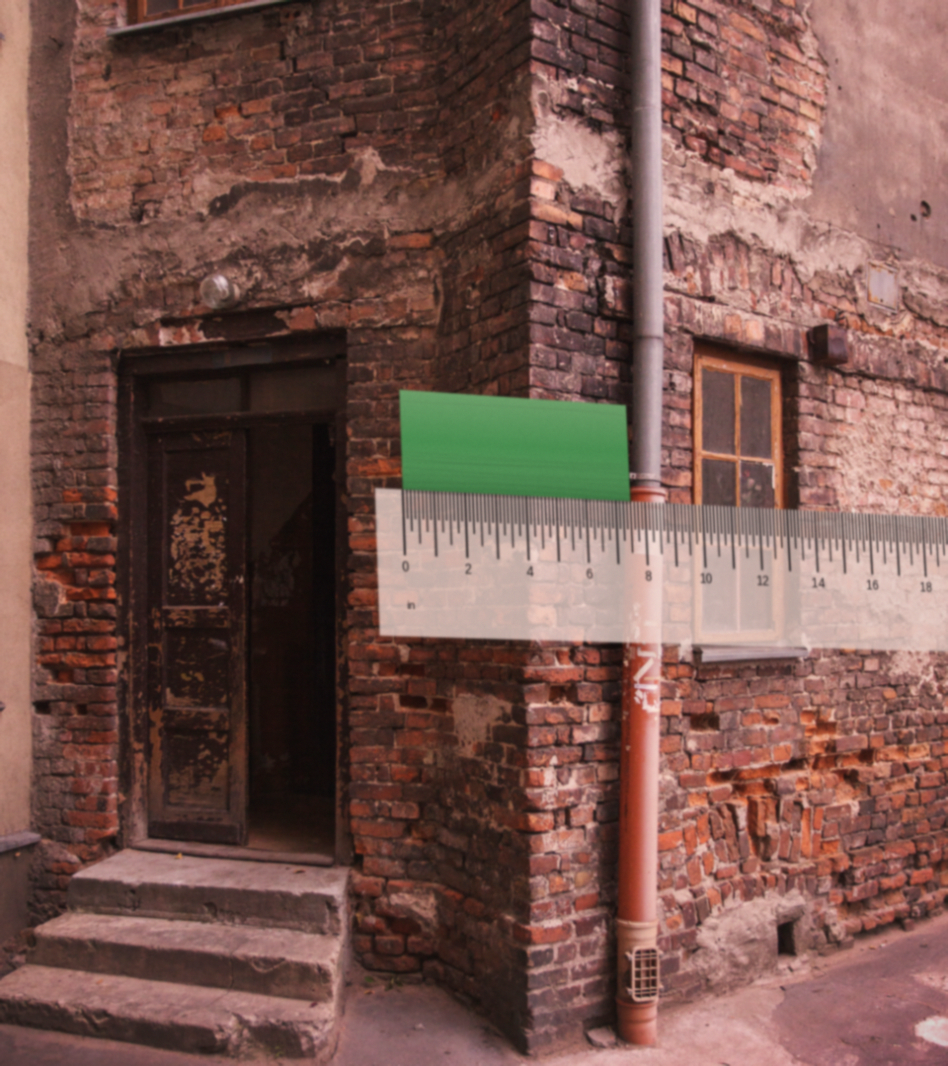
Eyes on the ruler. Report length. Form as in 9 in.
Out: 7.5 in
